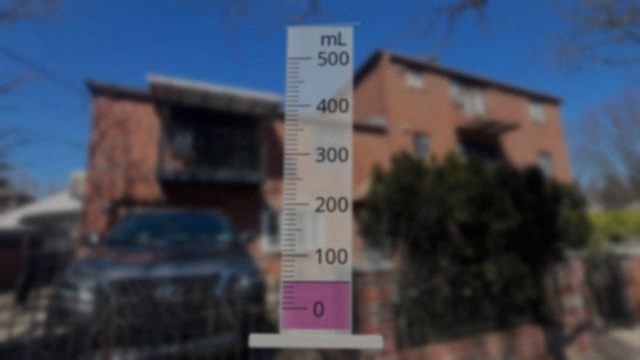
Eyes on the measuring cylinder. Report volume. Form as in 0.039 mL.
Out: 50 mL
